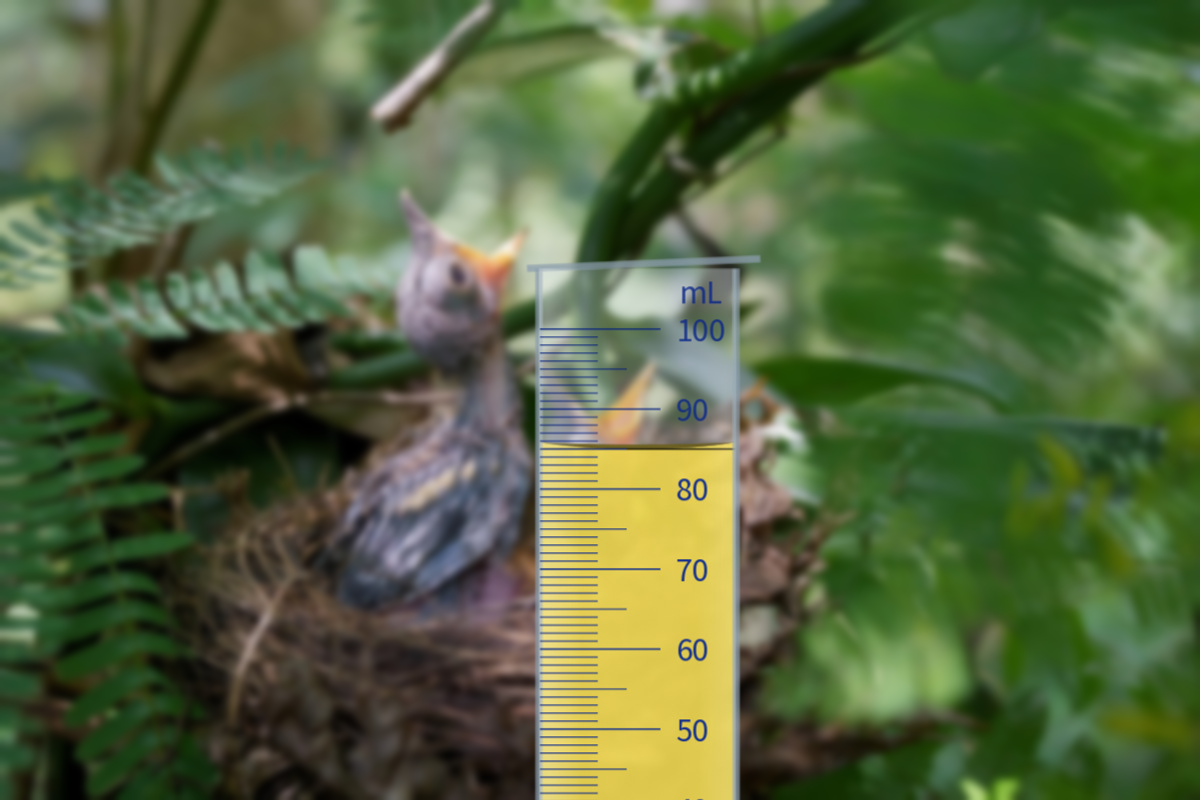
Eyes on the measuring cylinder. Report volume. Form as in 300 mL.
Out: 85 mL
